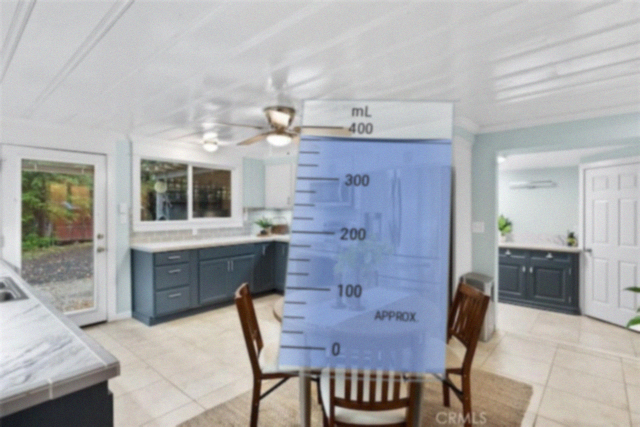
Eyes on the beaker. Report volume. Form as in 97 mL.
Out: 375 mL
